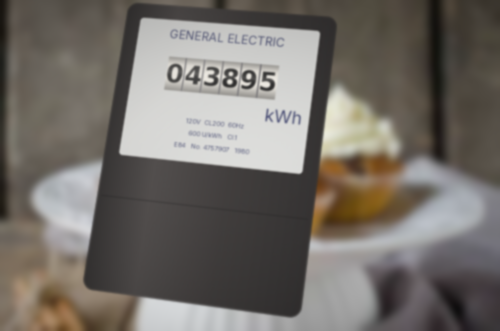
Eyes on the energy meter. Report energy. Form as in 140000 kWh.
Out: 43895 kWh
